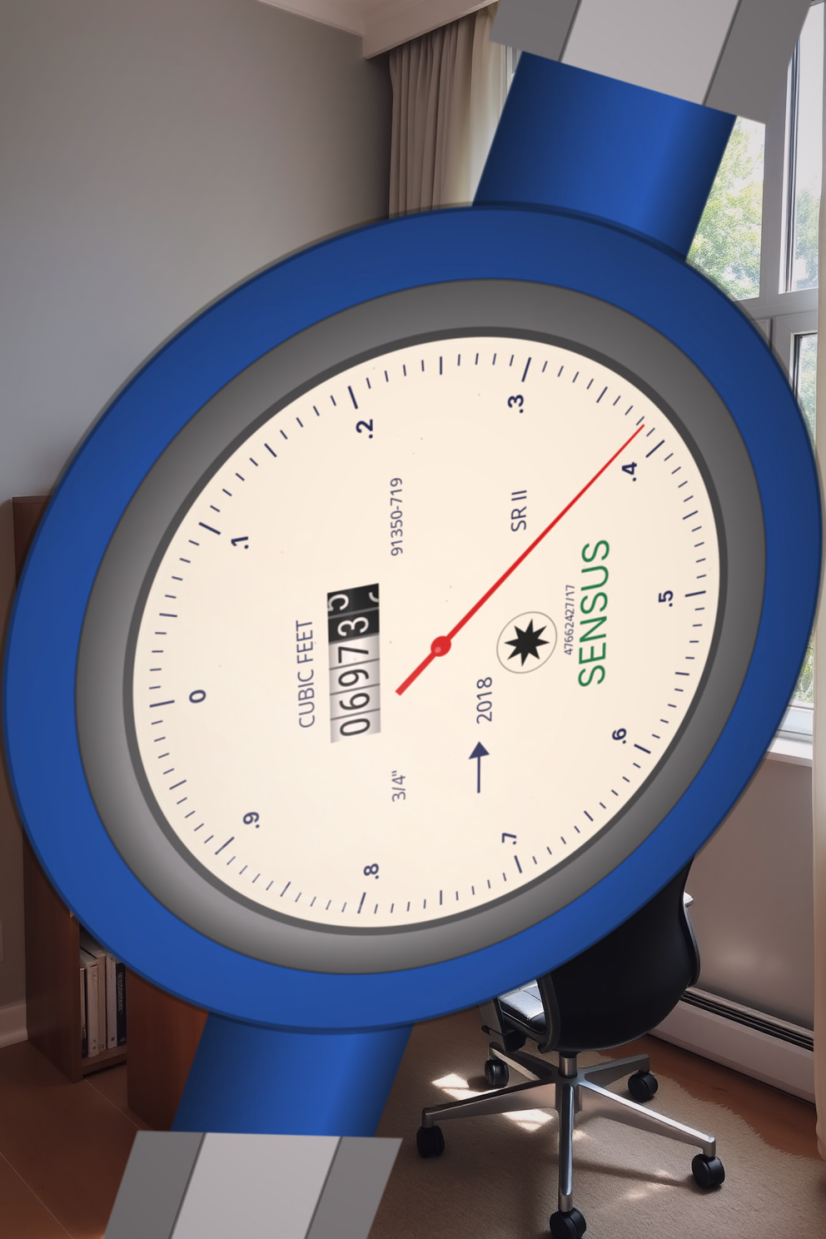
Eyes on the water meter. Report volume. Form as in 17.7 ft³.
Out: 69735.38 ft³
